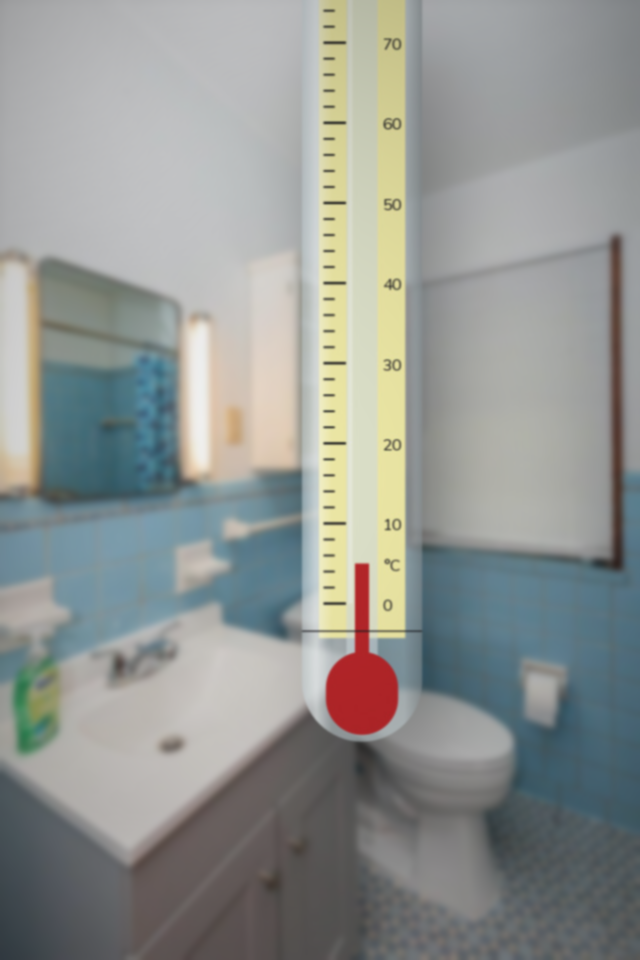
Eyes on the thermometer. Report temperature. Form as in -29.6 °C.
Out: 5 °C
